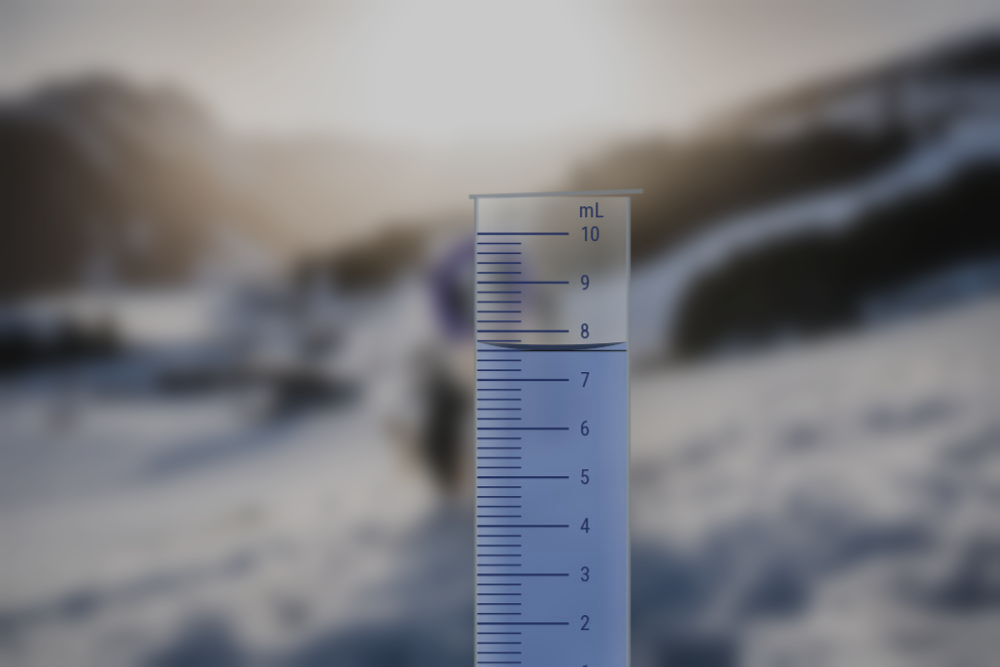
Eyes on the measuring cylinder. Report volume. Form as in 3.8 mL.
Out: 7.6 mL
